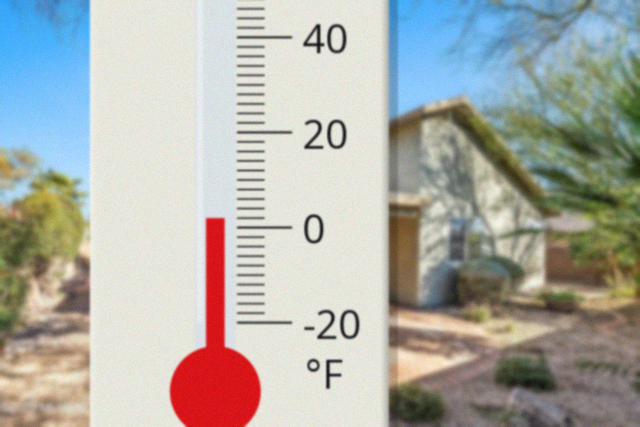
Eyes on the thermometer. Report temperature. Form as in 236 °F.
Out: 2 °F
